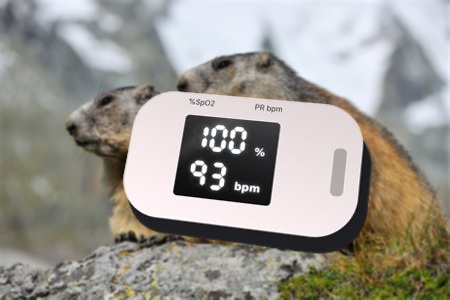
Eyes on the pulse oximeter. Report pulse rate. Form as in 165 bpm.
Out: 93 bpm
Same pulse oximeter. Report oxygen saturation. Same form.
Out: 100 %
